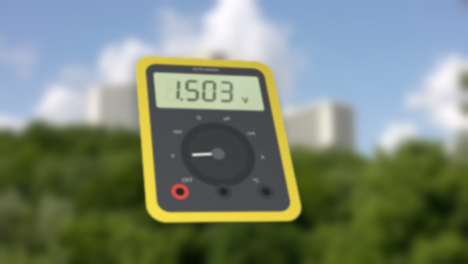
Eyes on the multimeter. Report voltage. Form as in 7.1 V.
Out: 1.503 V
